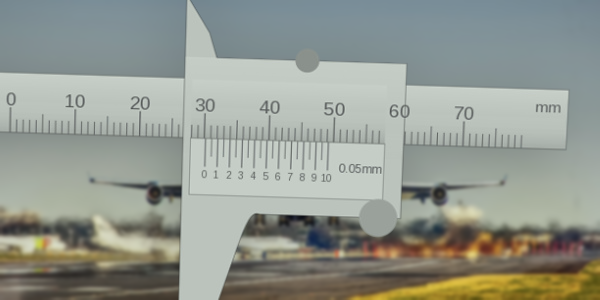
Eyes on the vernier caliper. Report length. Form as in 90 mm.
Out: 30.2 mm
